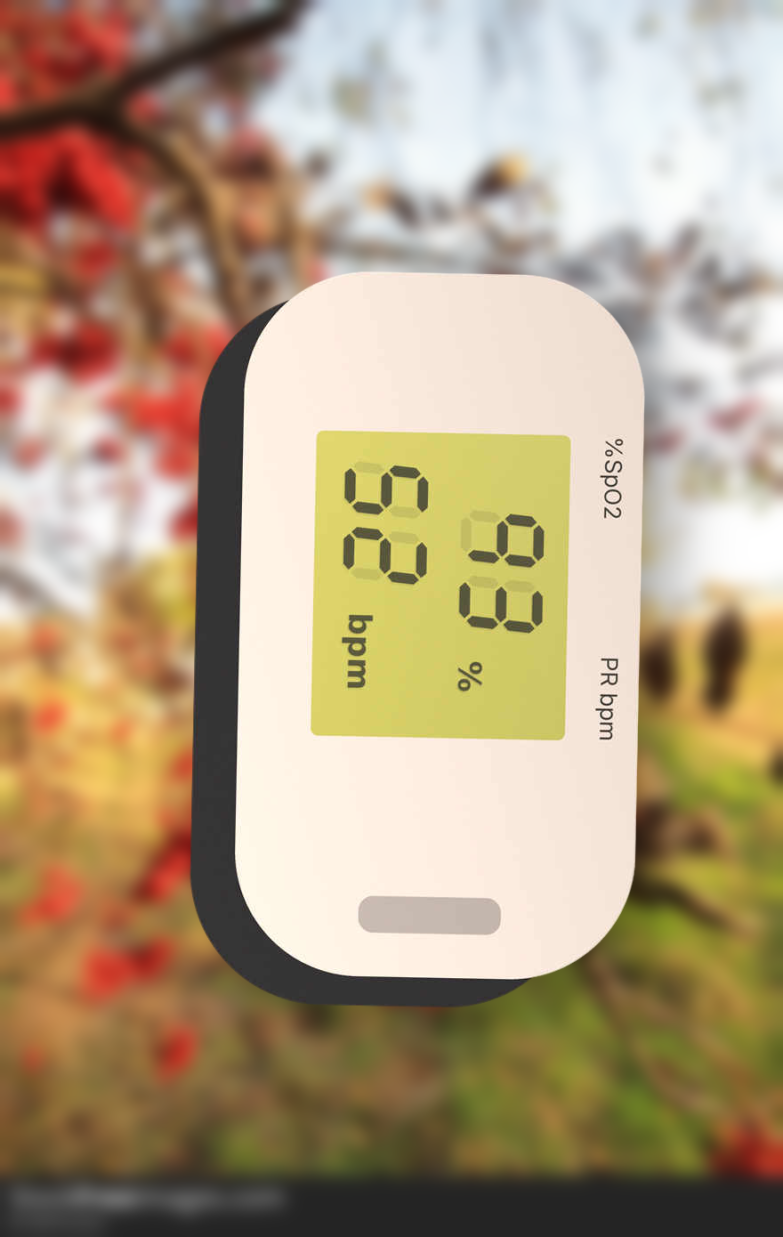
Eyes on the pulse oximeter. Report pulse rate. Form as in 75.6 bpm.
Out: 52 bpm
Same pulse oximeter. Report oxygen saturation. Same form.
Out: 93 %
